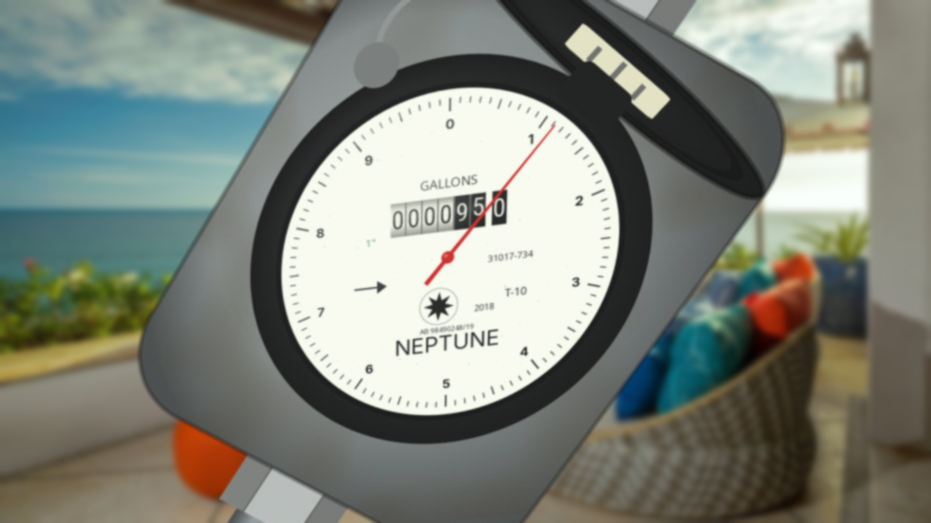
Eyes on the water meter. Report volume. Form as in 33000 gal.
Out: 951.1 gal
